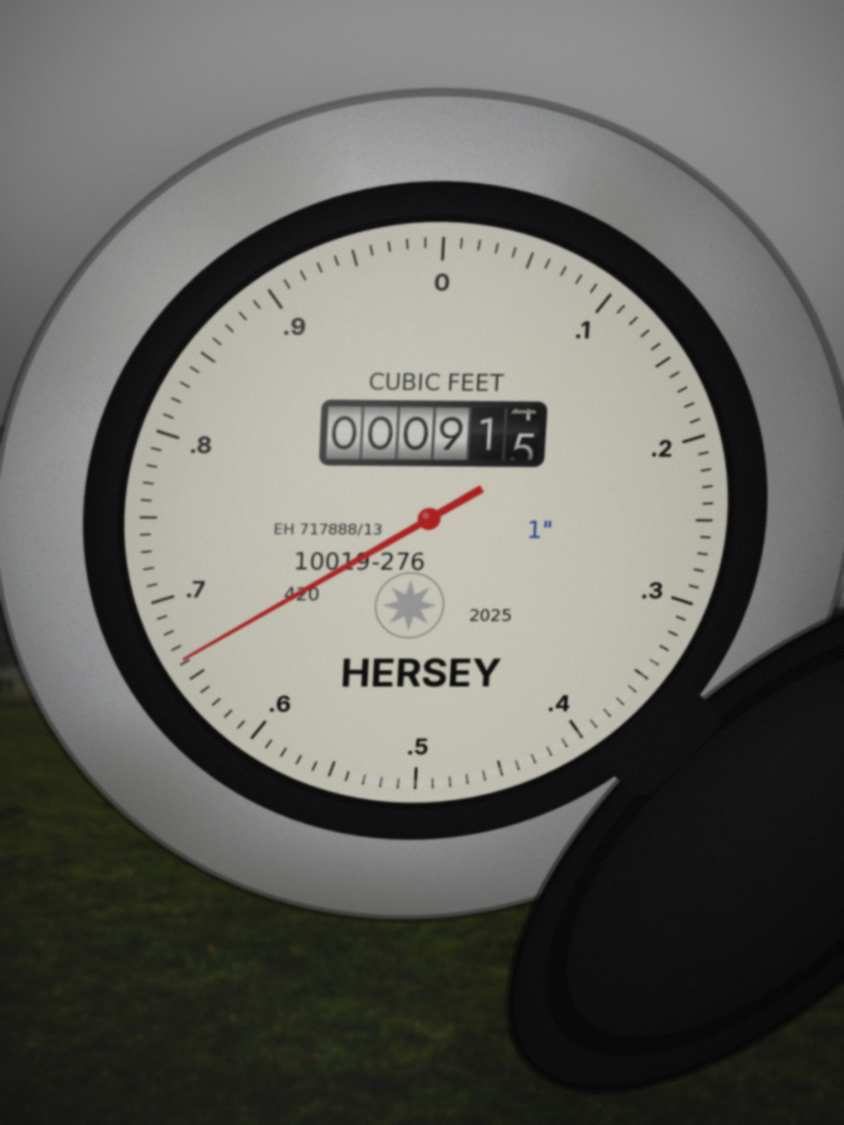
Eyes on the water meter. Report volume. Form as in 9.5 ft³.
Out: 914.66 ft³
